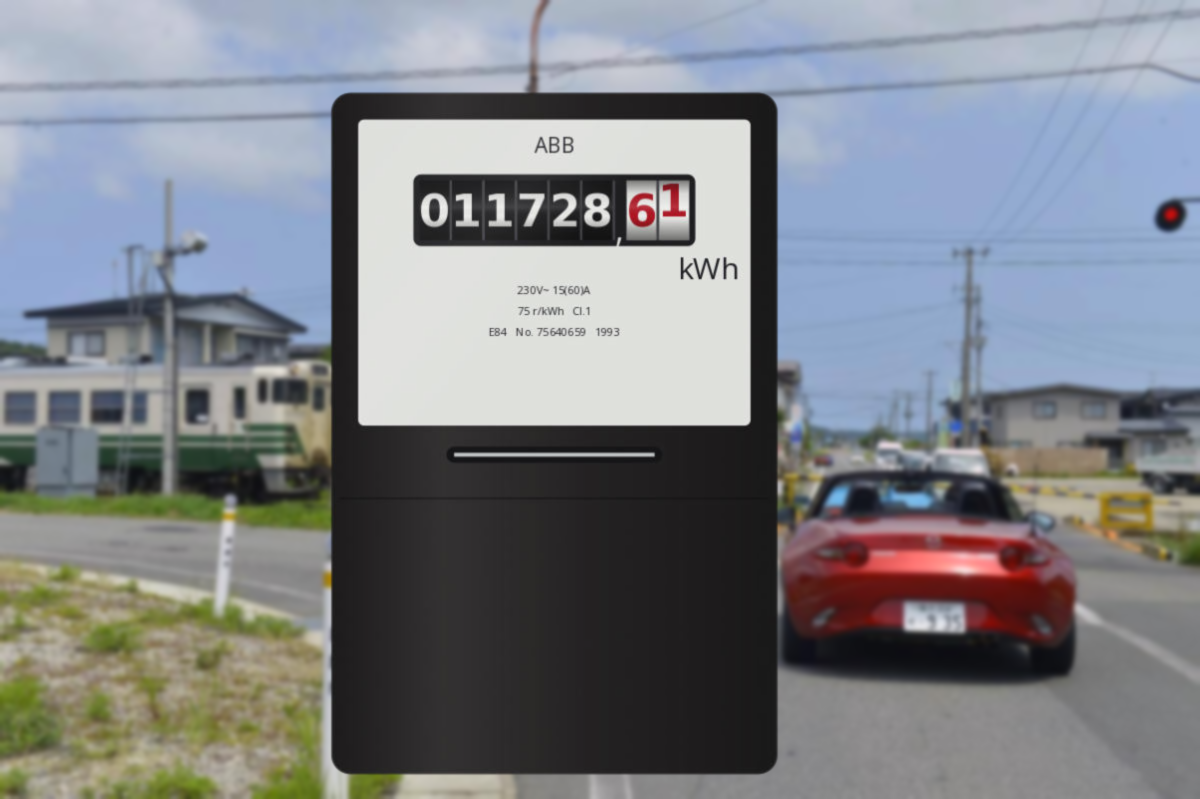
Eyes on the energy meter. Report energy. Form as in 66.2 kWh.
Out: 11728.61 kWh
